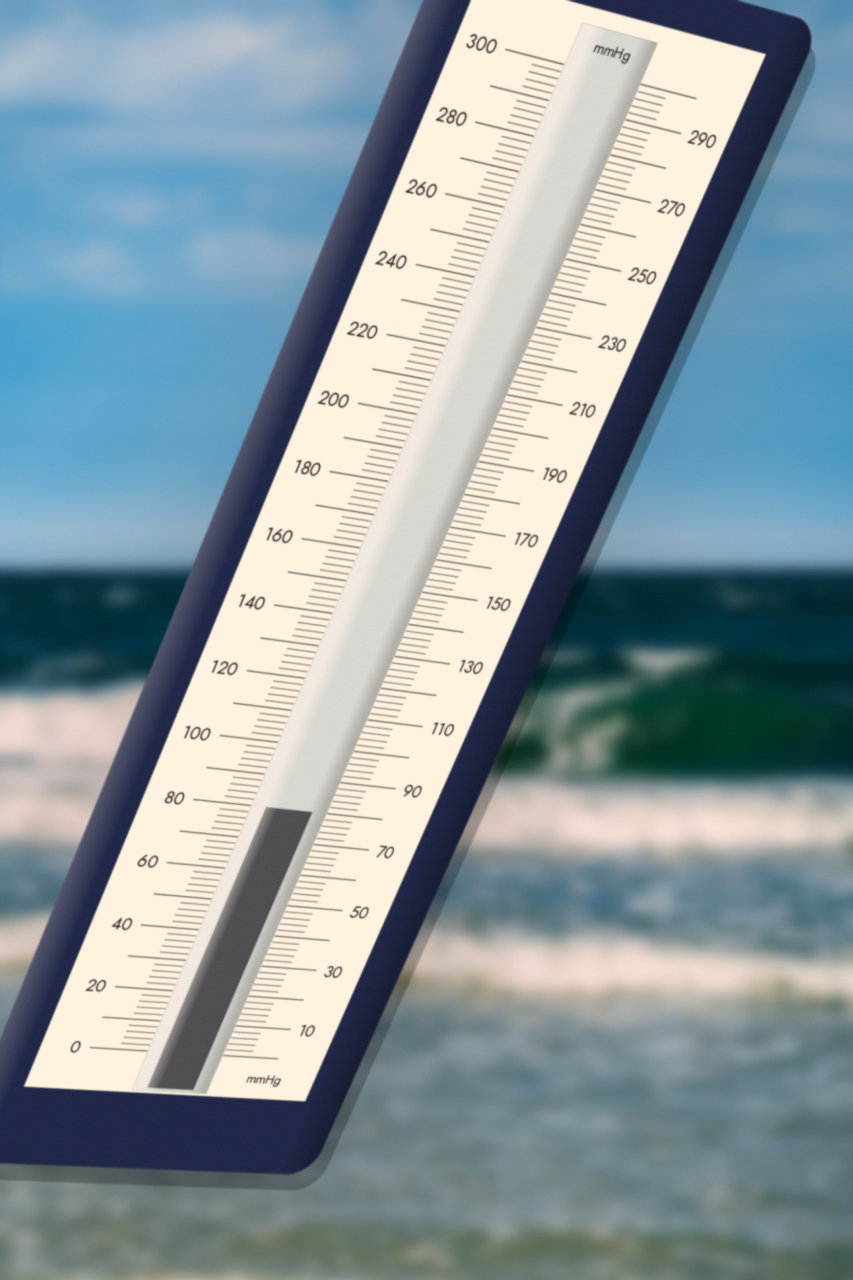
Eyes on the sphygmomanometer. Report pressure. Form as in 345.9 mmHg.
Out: 80 mmHg
